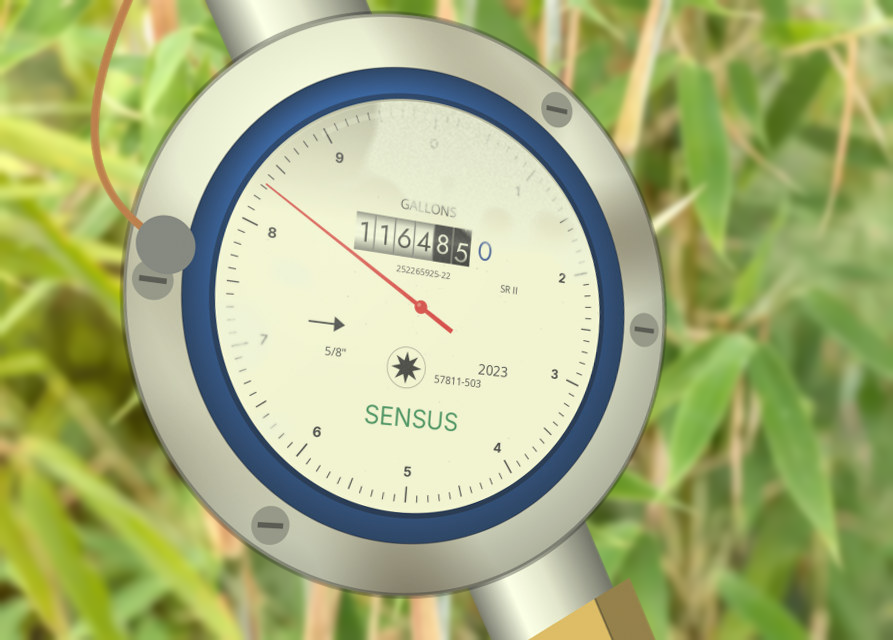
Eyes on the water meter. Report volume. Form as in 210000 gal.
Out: 1164848.3 gal
